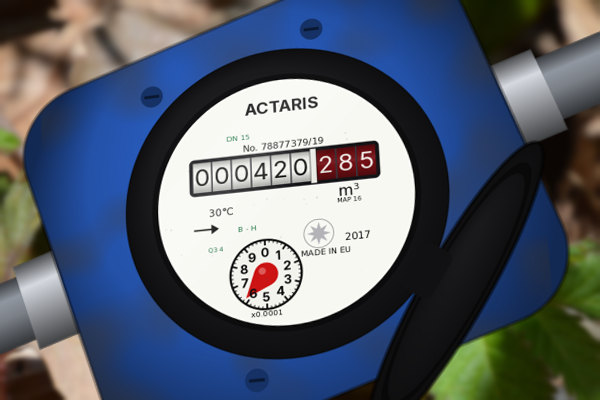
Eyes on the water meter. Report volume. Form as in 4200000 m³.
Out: 420.2856 m³
